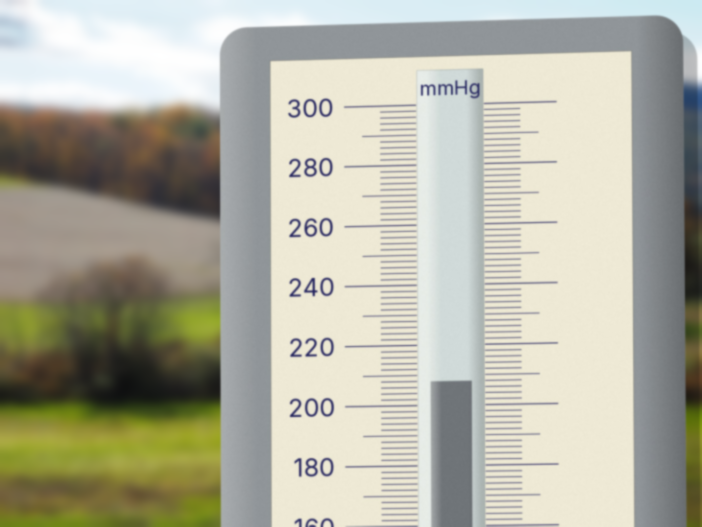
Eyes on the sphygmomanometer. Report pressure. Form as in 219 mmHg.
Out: 208 mmHg
